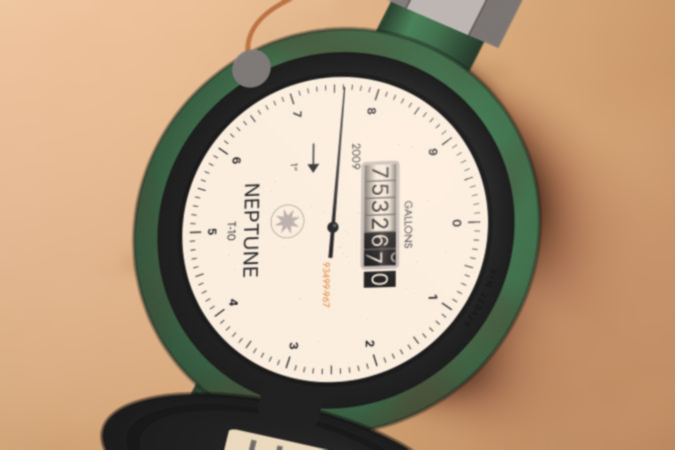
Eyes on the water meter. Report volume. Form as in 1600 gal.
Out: 7532667.6 gal
